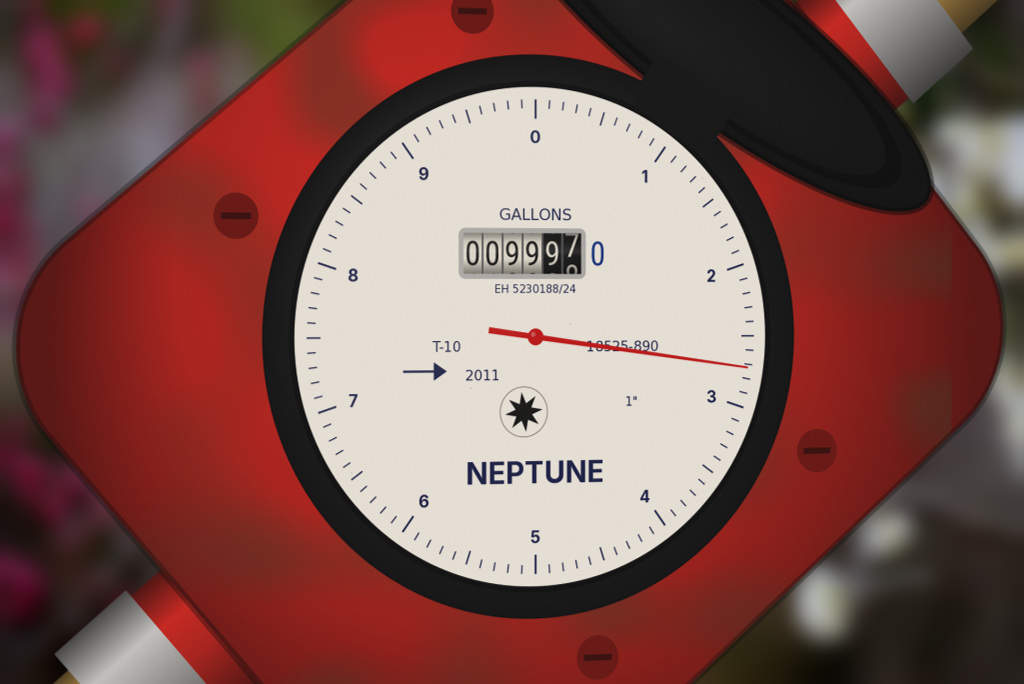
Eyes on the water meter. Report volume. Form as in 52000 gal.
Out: 99972.7 gal
